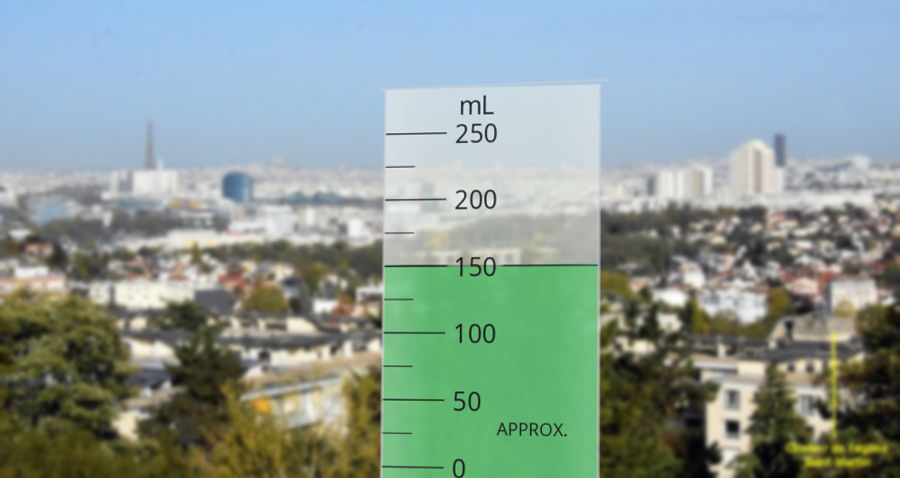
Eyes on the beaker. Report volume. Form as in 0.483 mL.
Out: 150 mL
